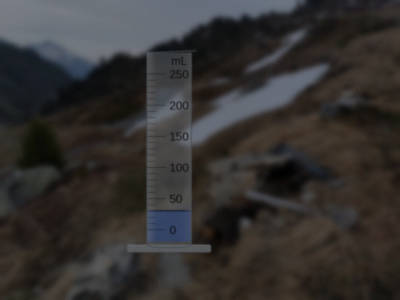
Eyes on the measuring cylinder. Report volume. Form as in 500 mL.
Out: 30 mL
